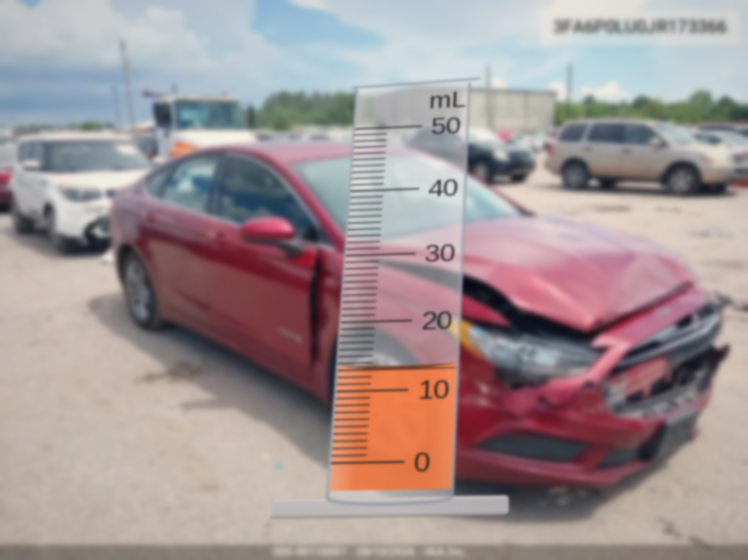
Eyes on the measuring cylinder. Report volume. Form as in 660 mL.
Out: 13 mL
